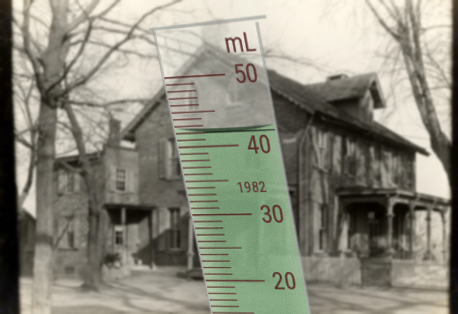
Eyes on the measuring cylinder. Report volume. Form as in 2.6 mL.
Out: 42 mL
